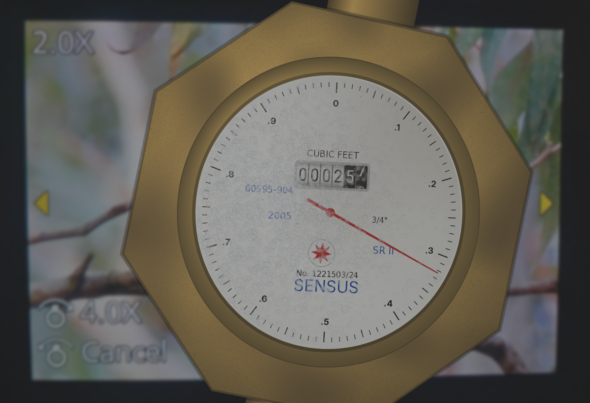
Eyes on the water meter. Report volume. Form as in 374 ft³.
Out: 257.32 ft³
